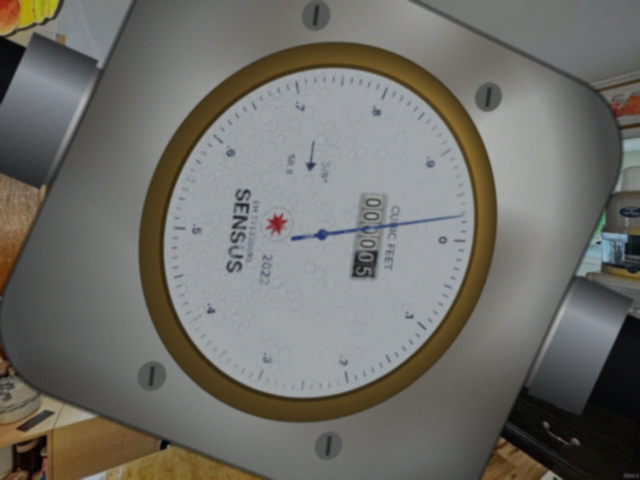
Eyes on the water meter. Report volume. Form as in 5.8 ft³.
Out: 4.97 ft³
